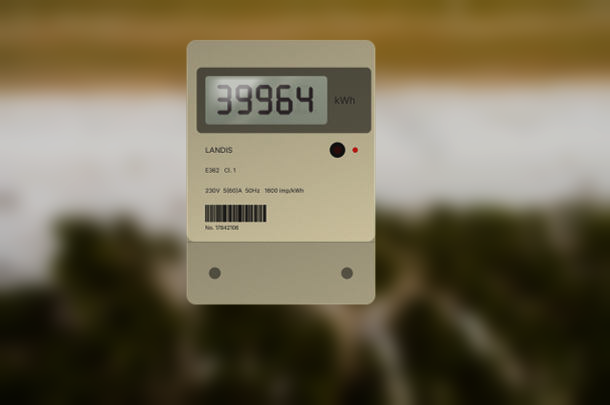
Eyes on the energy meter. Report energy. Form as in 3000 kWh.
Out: 39964 kWh
